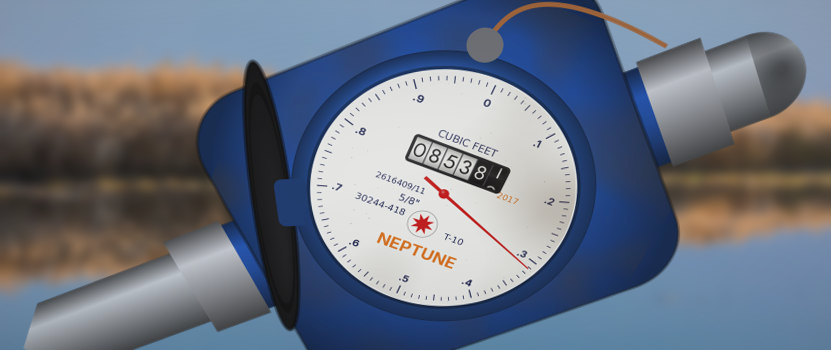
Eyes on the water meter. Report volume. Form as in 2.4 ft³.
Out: 85381.31 ft³
